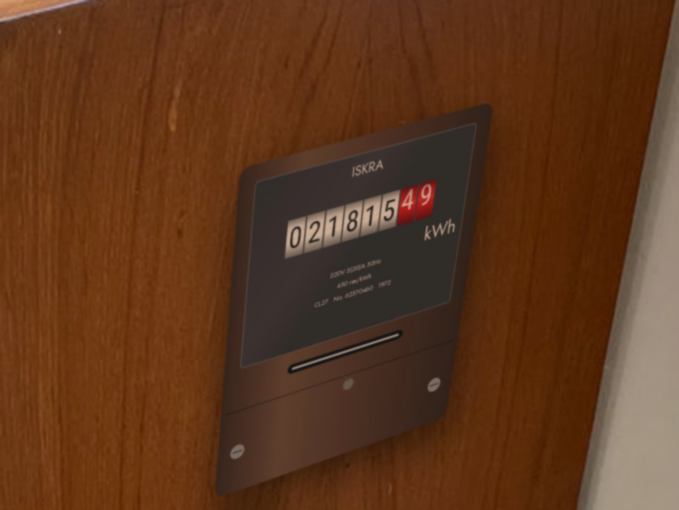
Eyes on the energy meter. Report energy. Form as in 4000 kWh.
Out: 21815.49 kWh
